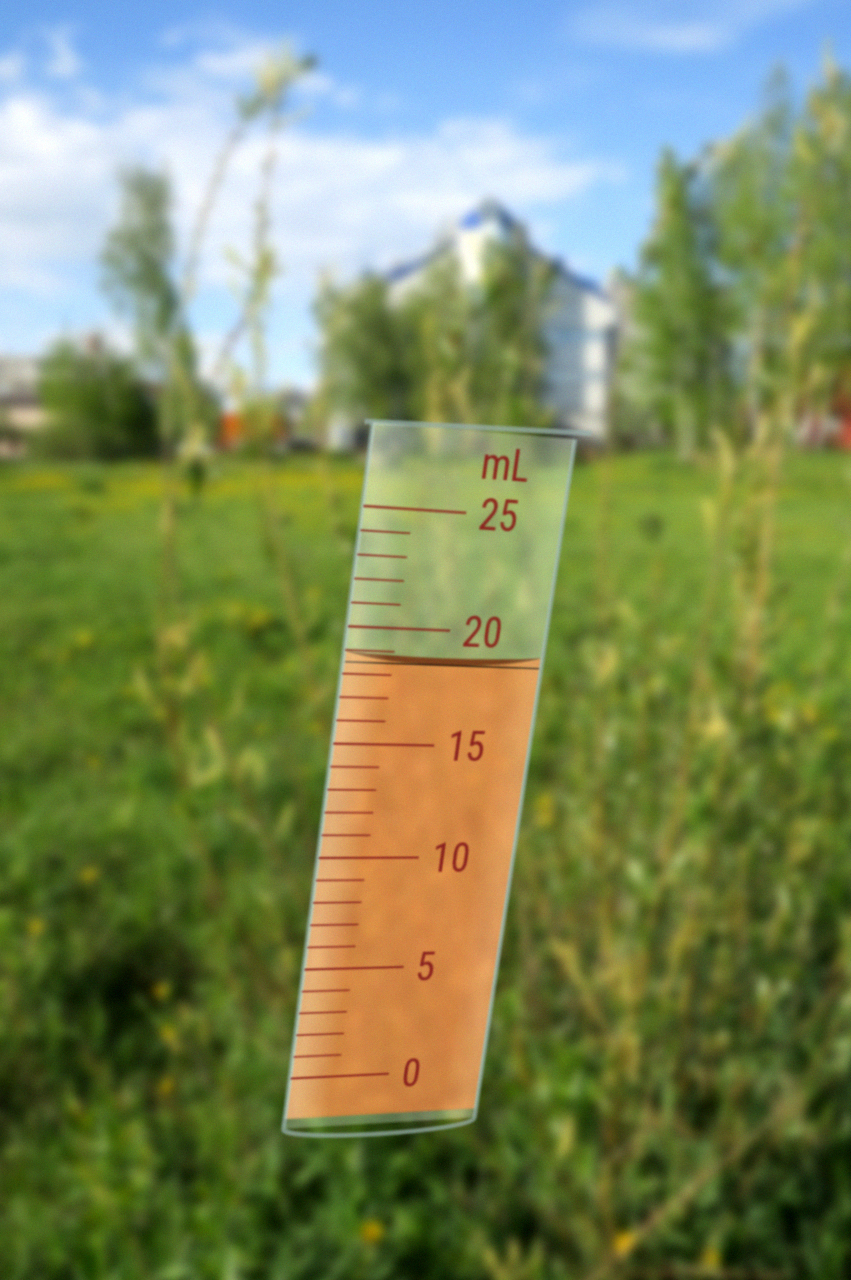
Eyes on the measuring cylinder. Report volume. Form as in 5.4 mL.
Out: 18.5 mL
